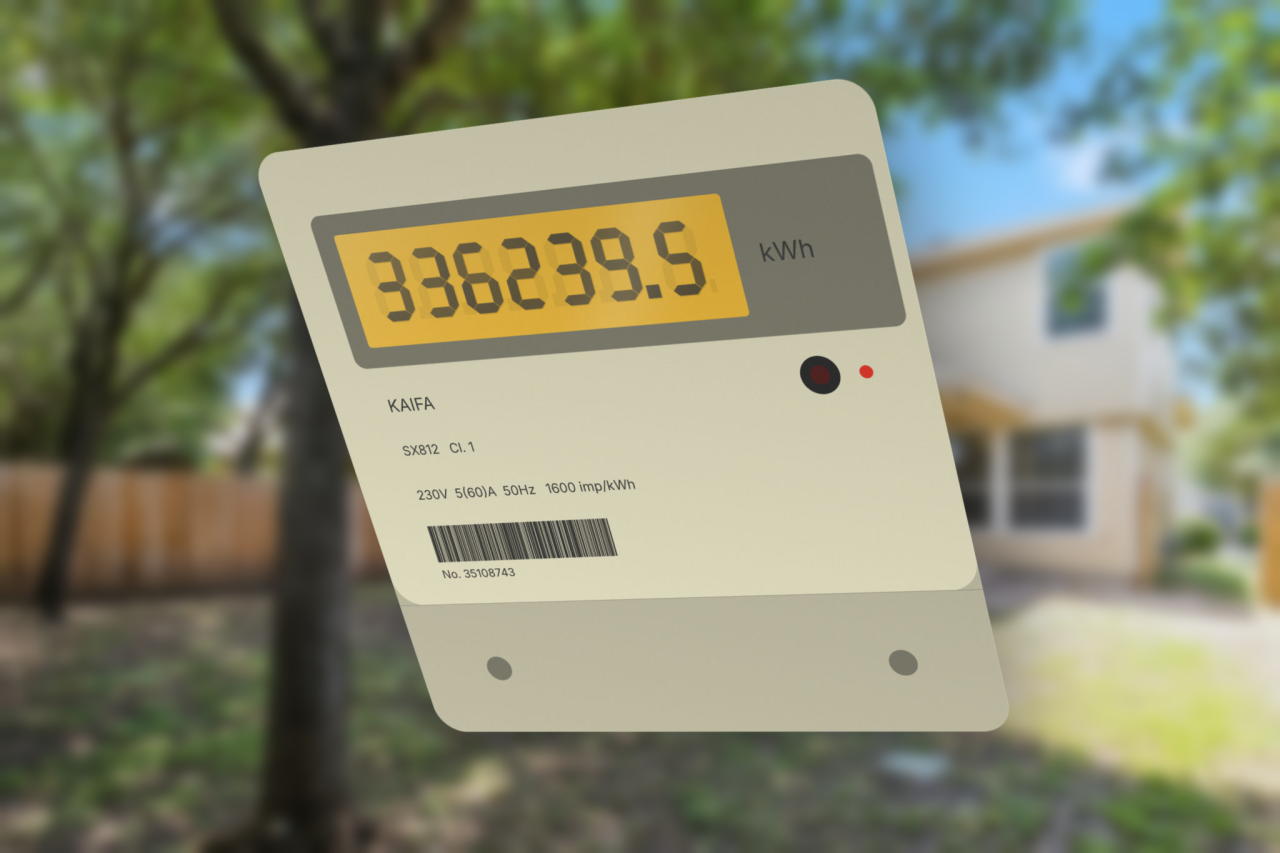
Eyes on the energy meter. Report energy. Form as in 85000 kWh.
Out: 336239.5 kWh
